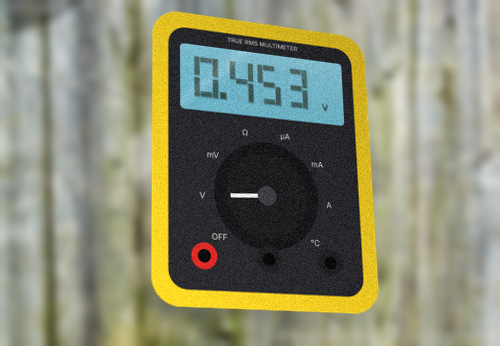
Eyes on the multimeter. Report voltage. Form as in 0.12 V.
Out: 0.453 V
